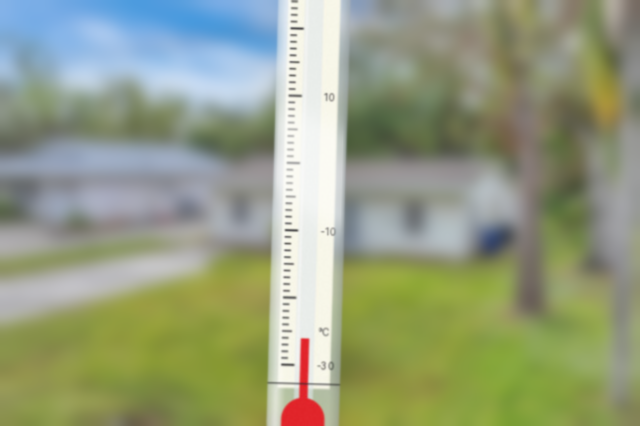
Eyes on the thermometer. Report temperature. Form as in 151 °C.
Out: -26 °C
